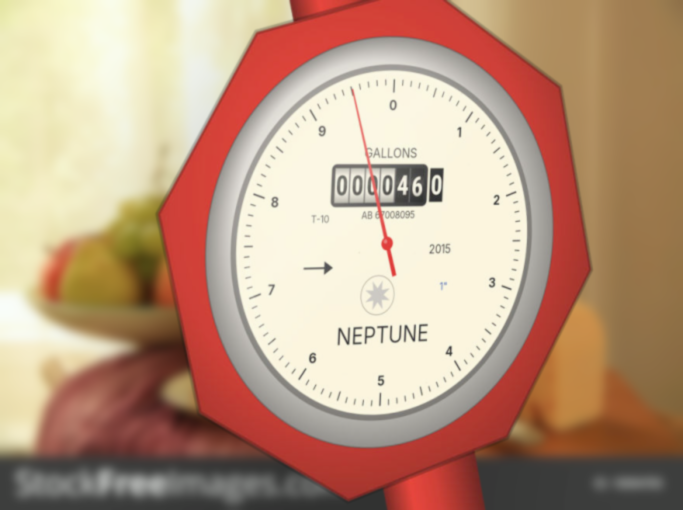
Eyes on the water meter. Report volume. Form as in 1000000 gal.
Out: 459.5 gal
